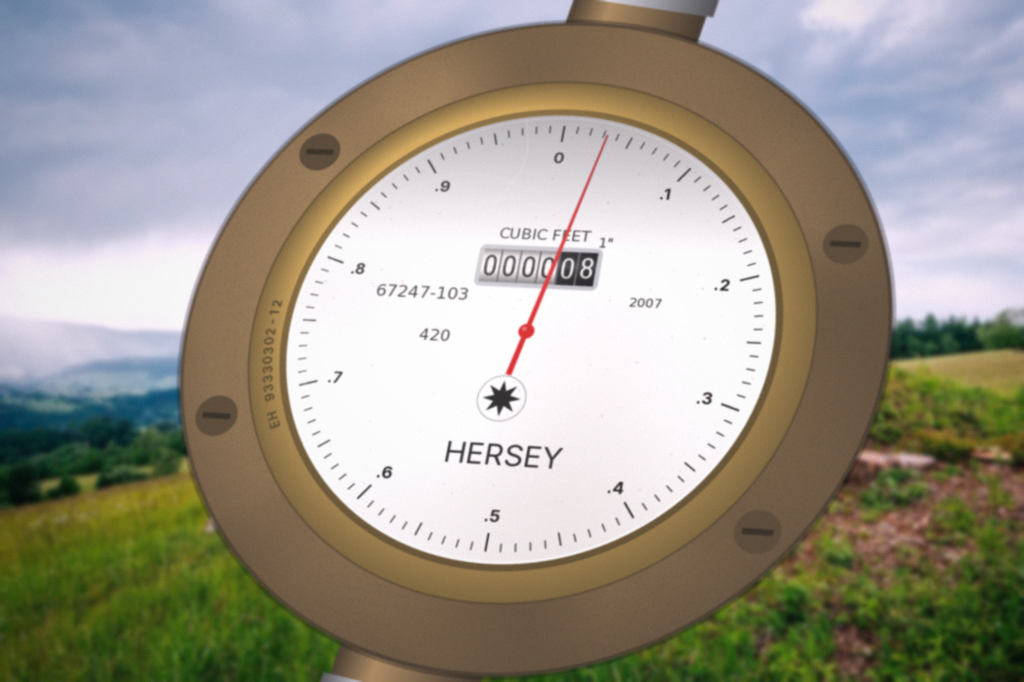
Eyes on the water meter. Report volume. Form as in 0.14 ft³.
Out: 8.03 ft³
